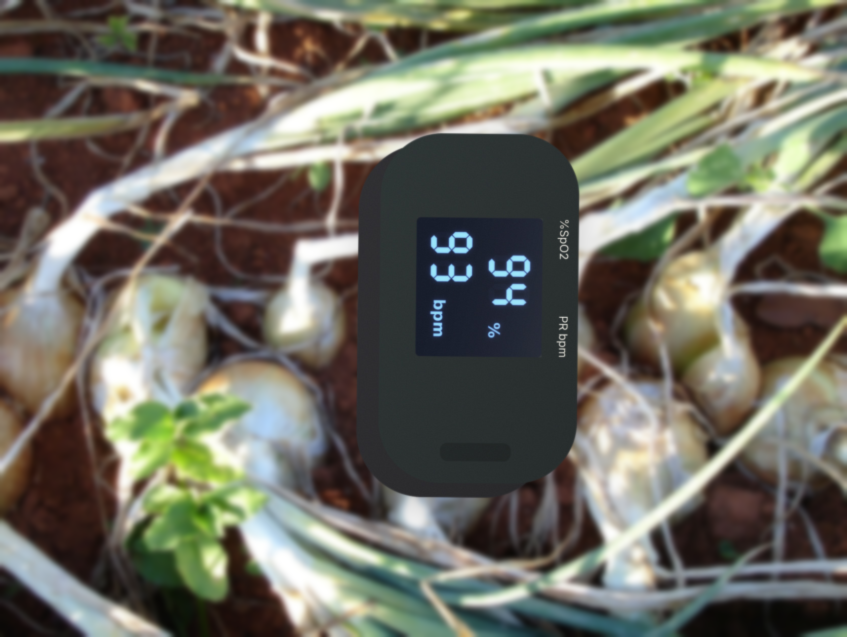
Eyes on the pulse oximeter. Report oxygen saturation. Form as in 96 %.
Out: 94 %
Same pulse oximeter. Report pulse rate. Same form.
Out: 93 bpm
